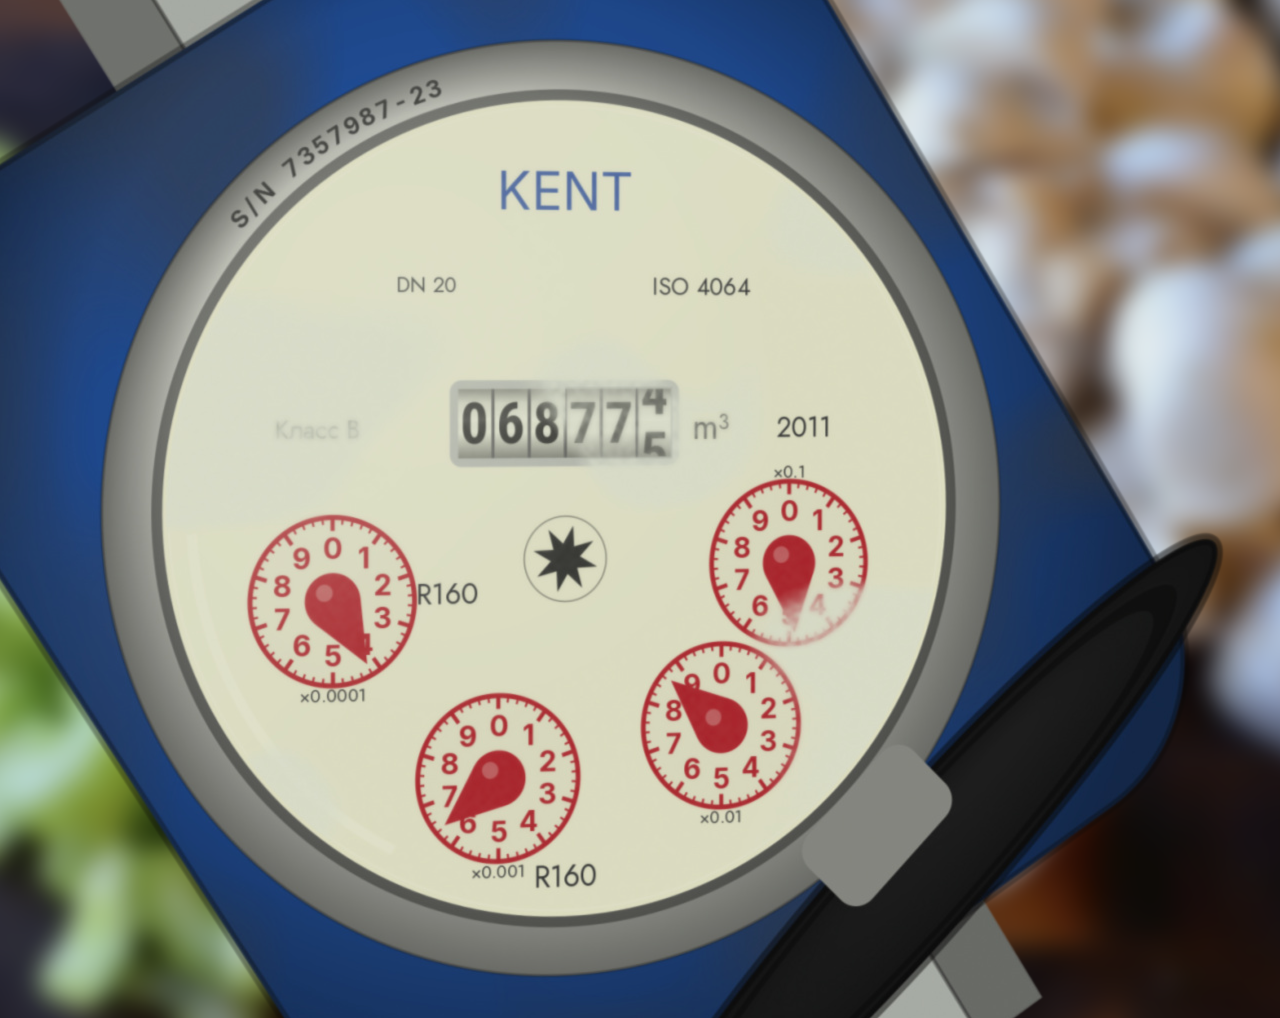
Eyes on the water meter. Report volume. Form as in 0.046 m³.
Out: 68774.4864 m³
